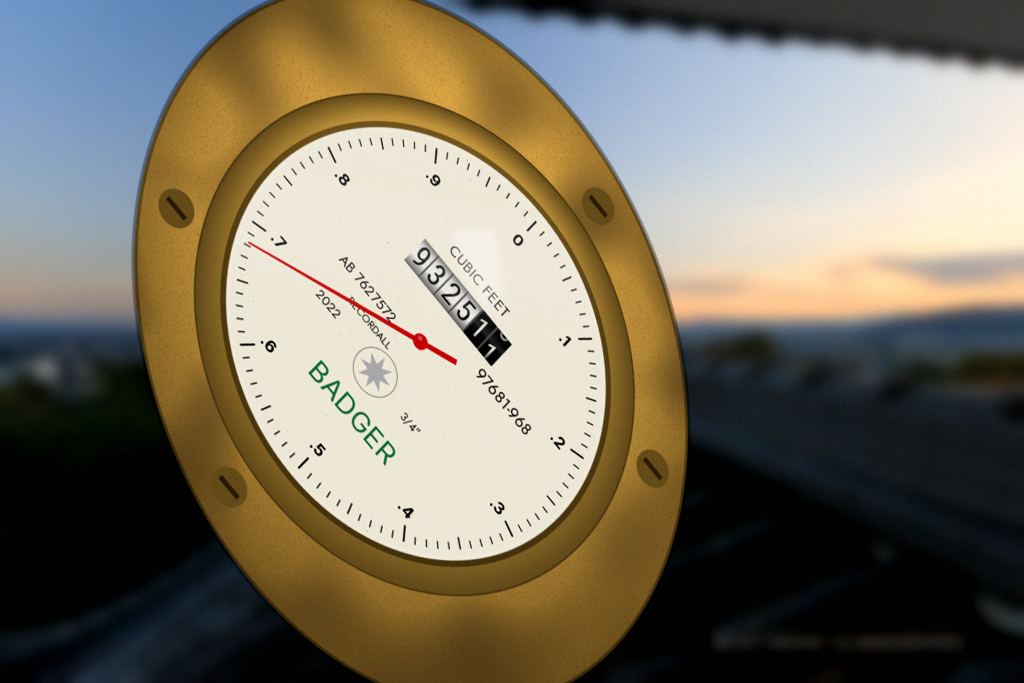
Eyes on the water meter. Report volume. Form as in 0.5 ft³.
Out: 932510.68 ft³
